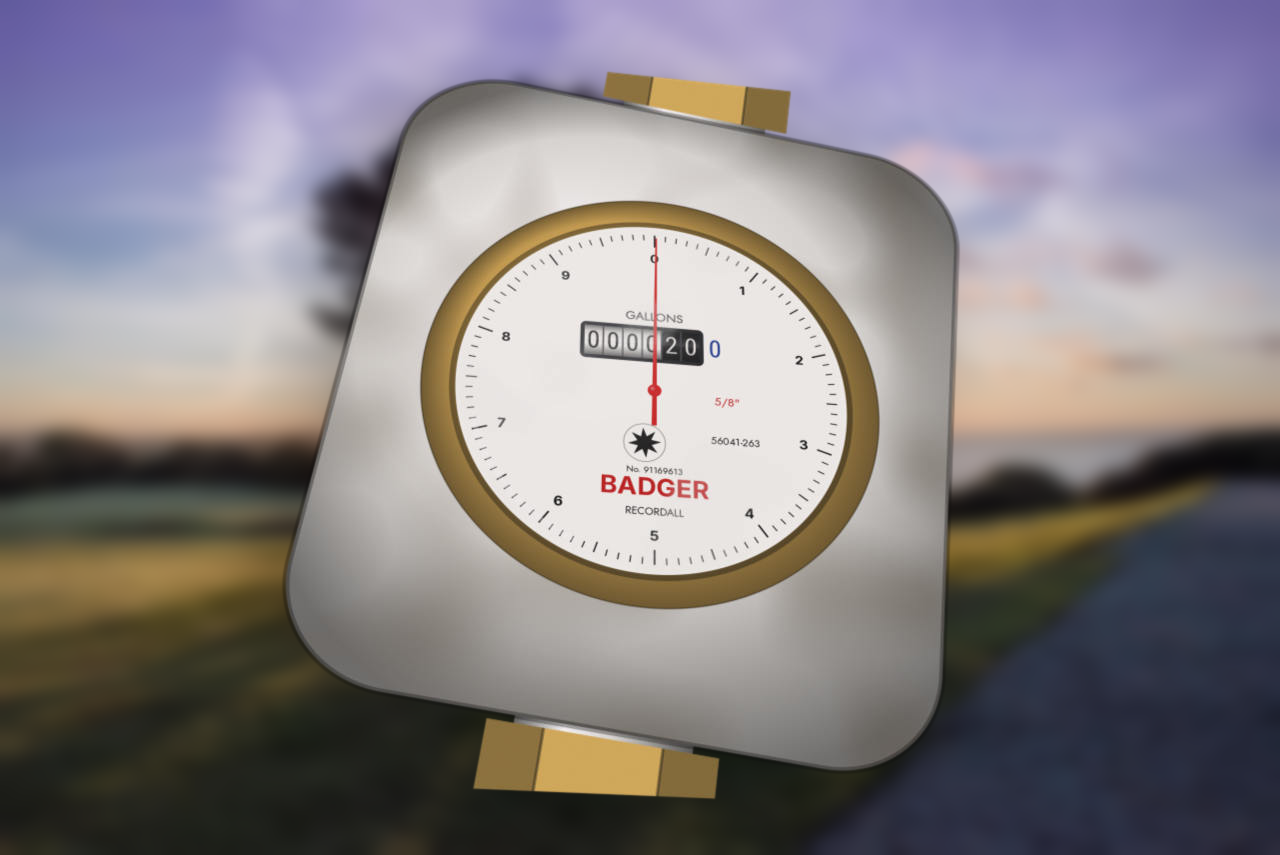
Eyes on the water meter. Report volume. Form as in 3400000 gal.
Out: 200.0 gal
